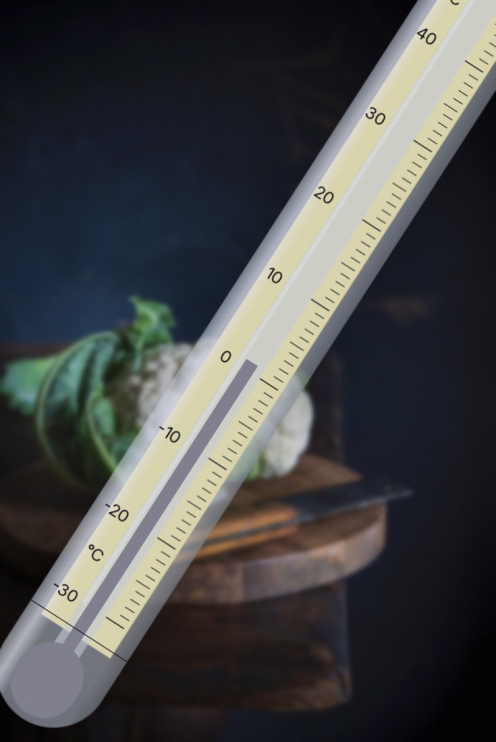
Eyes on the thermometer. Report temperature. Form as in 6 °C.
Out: 1 °C
